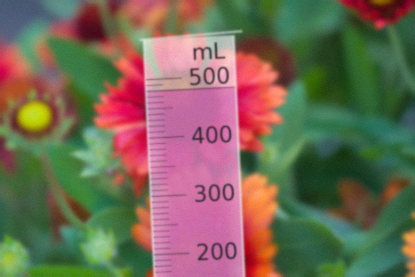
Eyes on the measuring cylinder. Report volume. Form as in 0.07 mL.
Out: 480 mL
